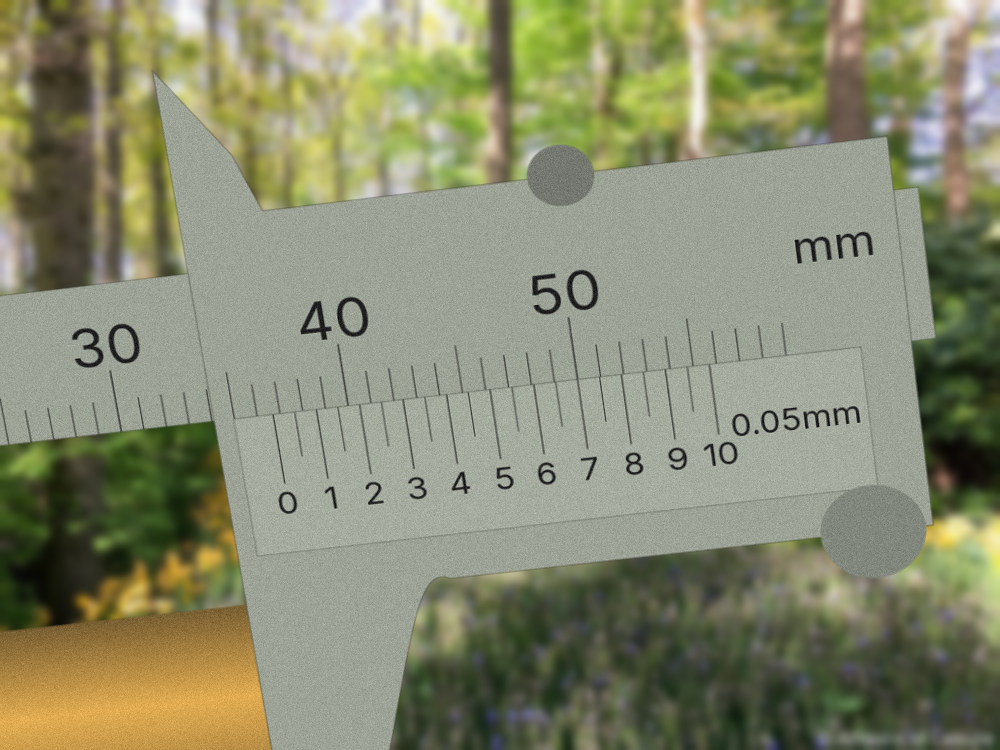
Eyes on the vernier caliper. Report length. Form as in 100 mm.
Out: 36.7 mm
